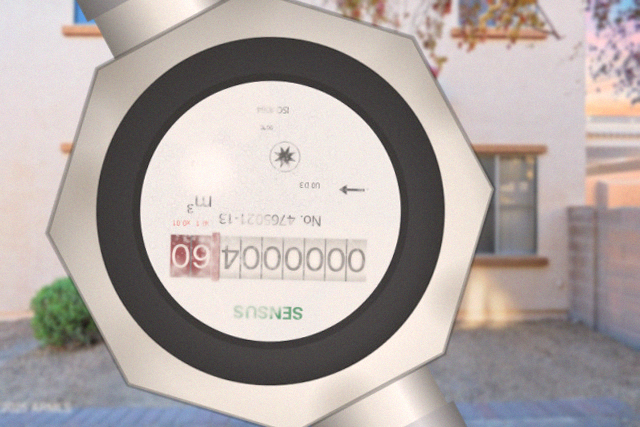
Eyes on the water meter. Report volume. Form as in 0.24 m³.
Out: 4.60 m³
